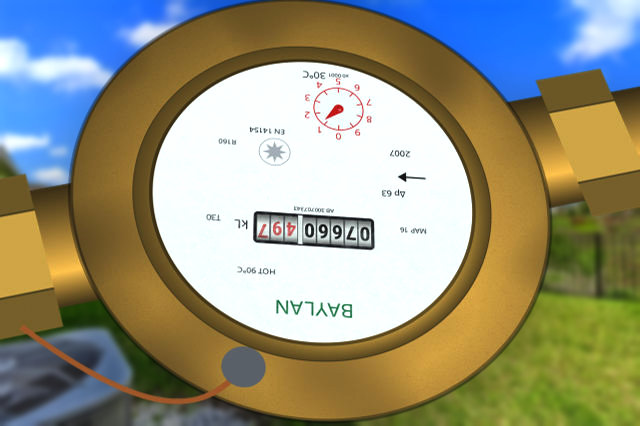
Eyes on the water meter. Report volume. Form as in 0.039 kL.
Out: 7660.4971 kL
